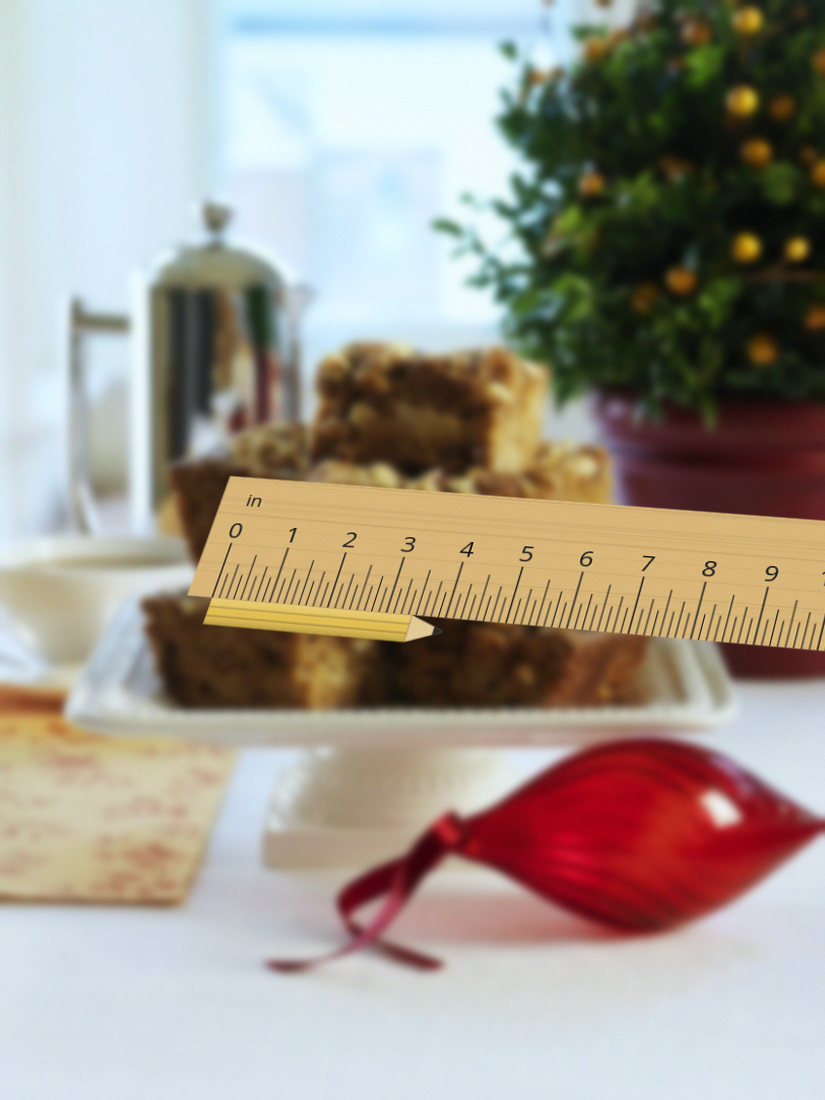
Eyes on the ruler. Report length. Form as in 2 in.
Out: 4 in
